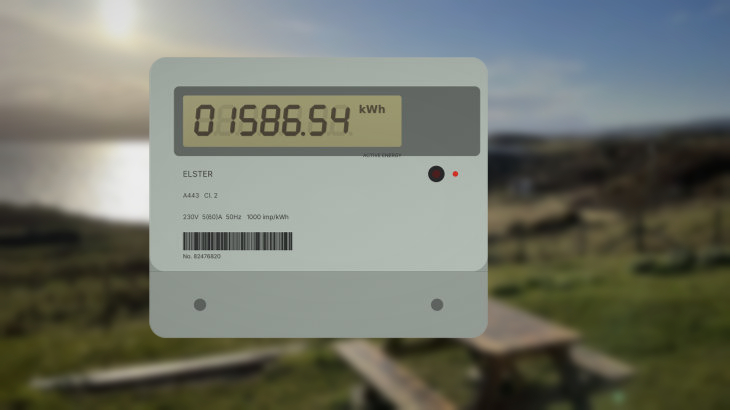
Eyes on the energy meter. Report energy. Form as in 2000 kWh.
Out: 1586.54 kWh
